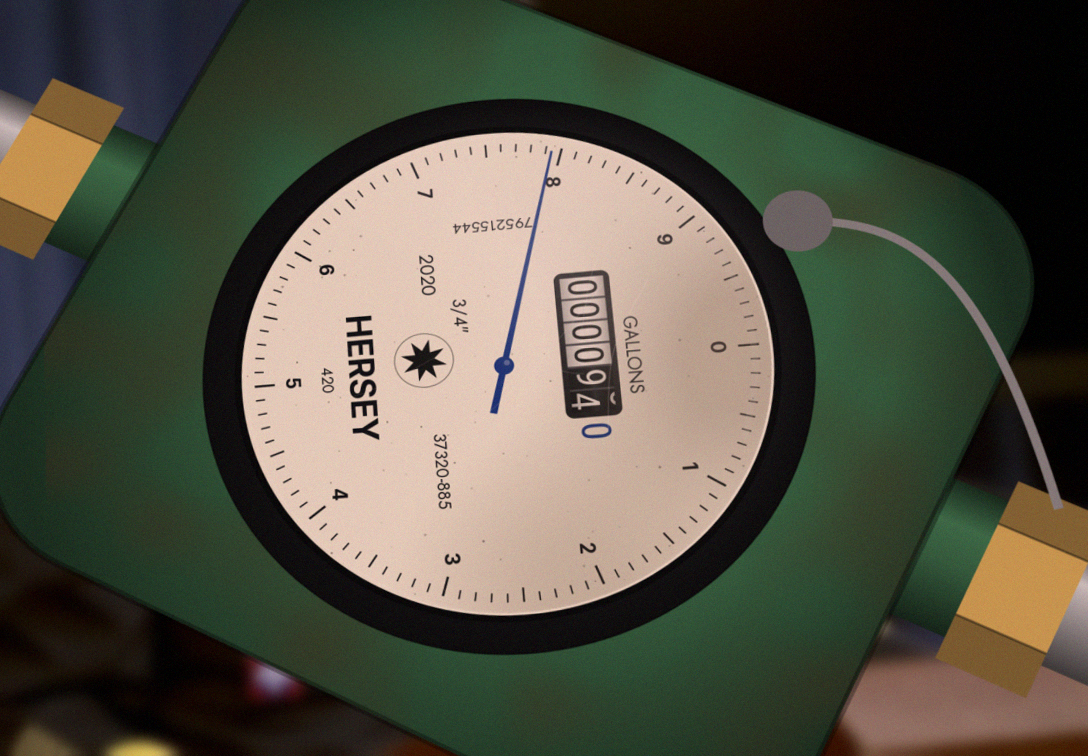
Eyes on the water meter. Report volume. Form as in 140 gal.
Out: 937.9 gal
